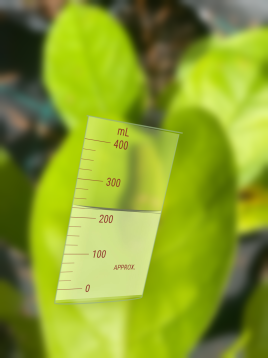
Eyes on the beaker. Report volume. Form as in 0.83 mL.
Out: 225 mL
